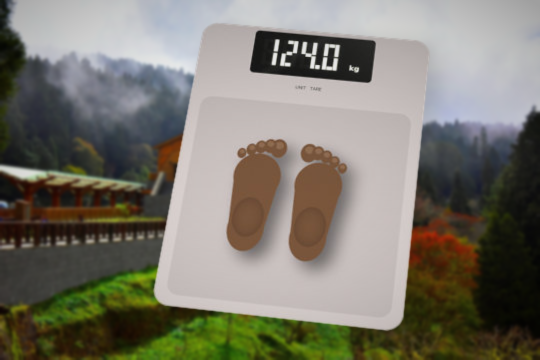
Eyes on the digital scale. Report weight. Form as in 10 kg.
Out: 124.0 kg
